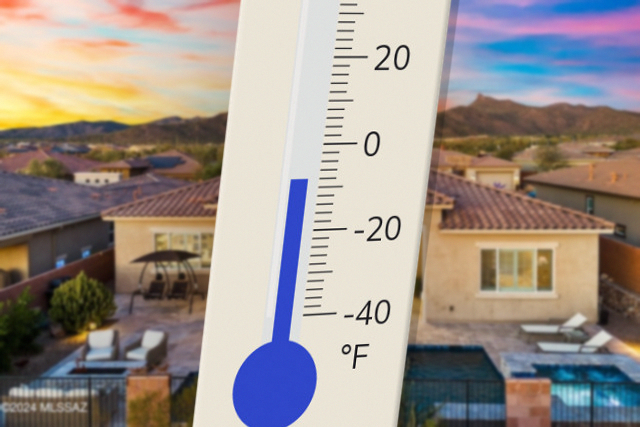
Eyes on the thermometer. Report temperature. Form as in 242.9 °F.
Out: -8 °F
